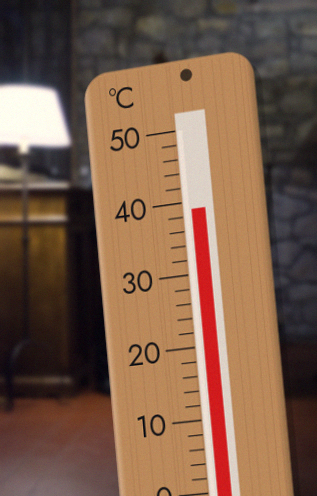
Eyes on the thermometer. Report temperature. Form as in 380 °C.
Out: 39 °C
